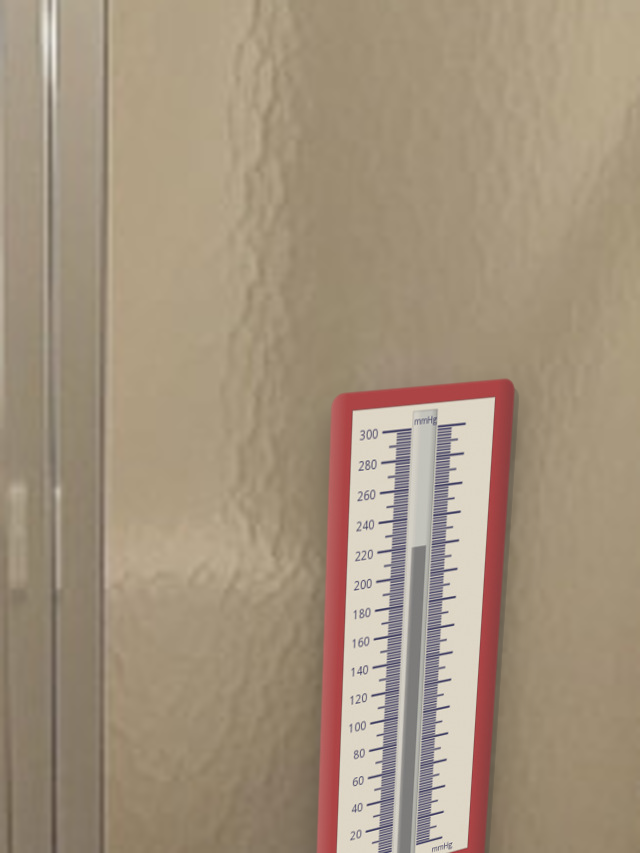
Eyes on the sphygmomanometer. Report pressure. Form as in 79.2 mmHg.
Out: 220 mmHg
